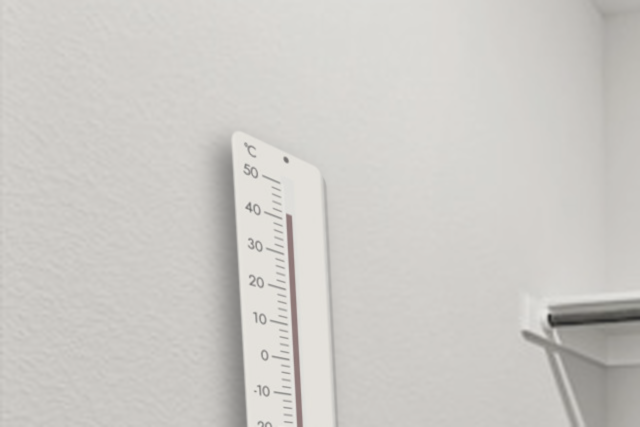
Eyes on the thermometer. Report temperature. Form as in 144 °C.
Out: 42 °C
